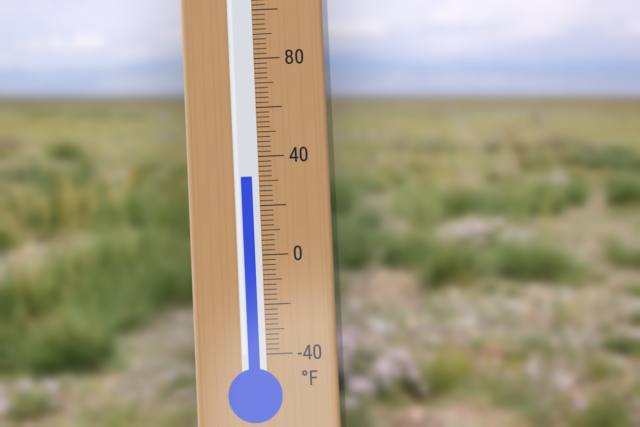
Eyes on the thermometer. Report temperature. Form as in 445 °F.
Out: 32 °F
